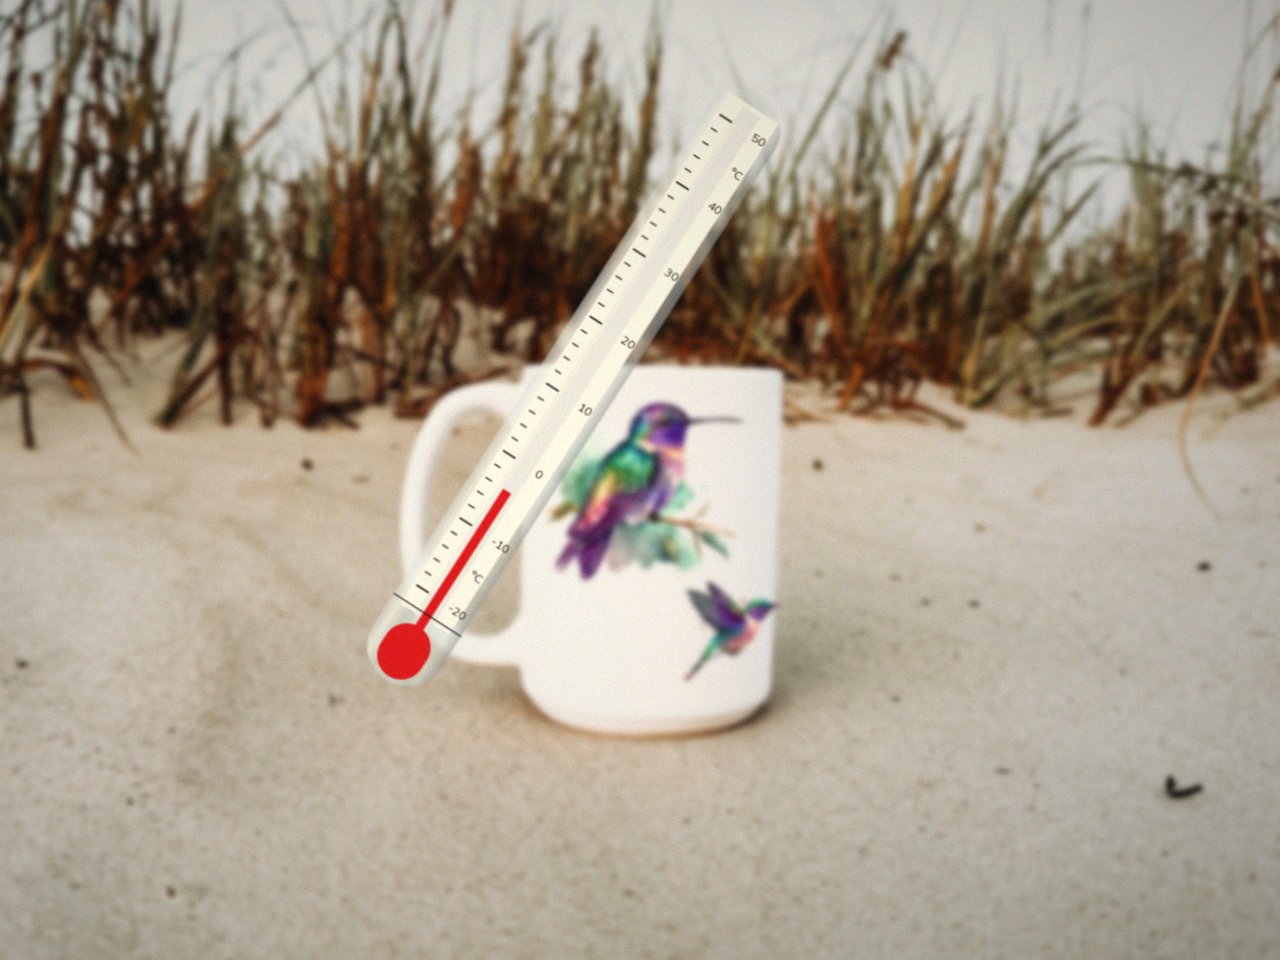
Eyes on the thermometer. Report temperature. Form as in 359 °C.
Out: -4 °C
